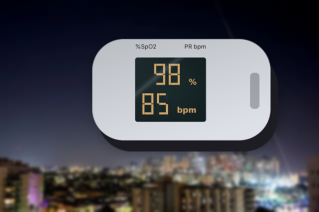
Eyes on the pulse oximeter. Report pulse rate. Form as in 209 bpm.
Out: 85 bpm
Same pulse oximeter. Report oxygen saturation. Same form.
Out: 98 %
